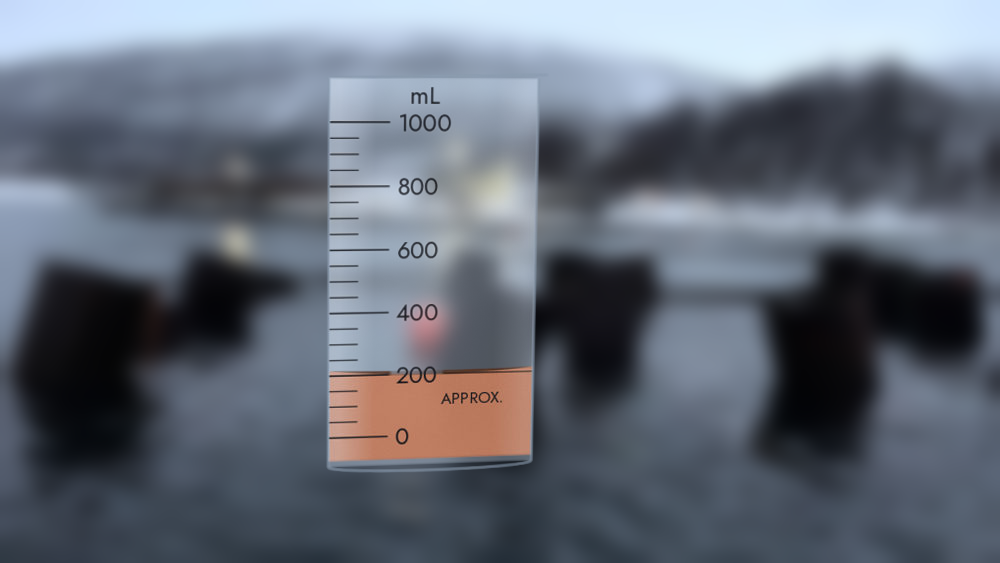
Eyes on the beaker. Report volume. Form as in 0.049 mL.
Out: 200 mL
